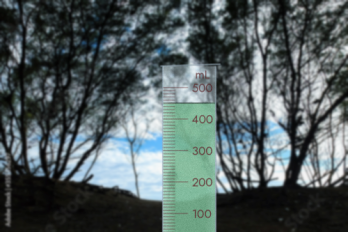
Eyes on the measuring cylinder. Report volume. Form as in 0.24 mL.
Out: 450 mL
